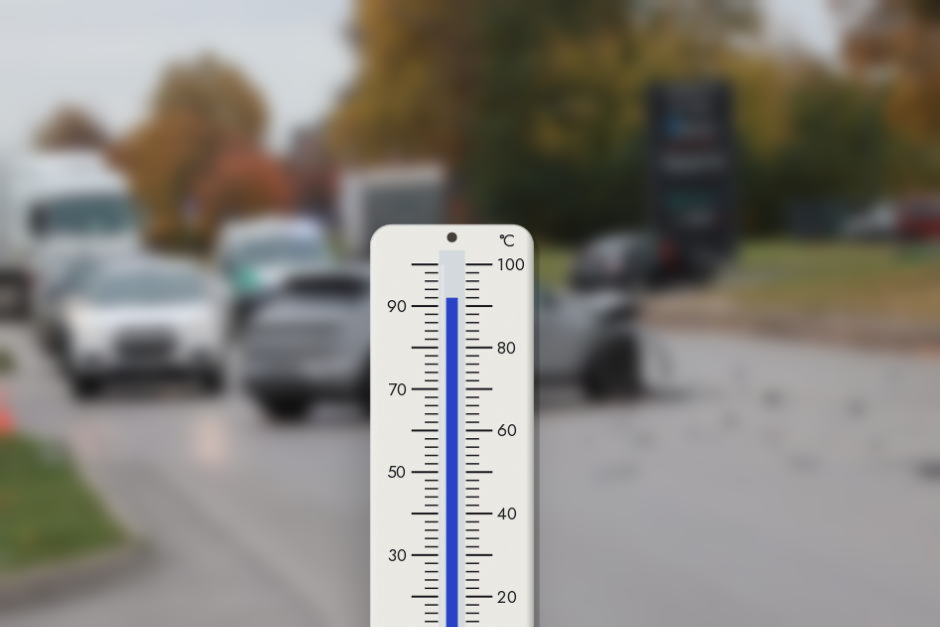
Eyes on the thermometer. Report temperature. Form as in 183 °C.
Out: 92 °C
